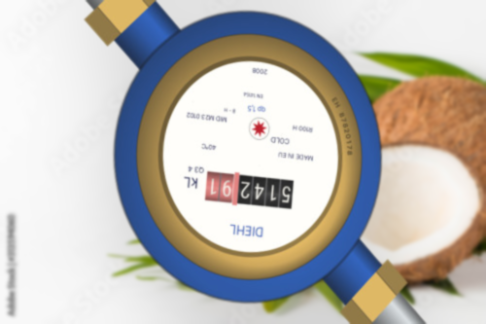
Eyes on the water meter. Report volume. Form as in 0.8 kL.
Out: 5142.91 kL
